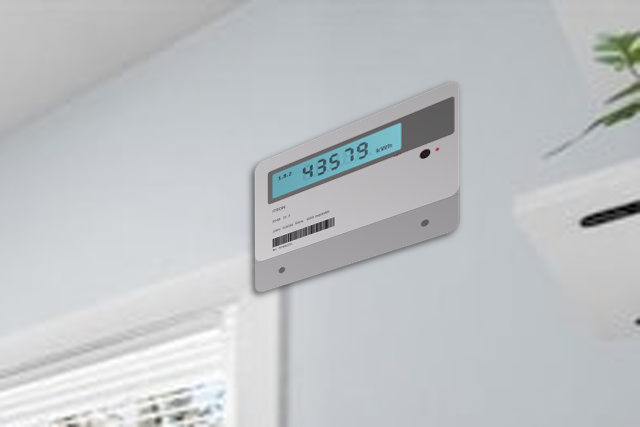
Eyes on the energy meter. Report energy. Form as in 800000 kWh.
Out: 43579 kWh
